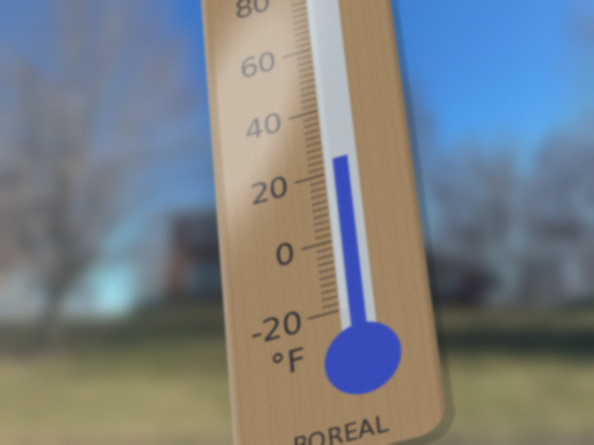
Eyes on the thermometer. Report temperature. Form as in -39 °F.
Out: 24 °F
